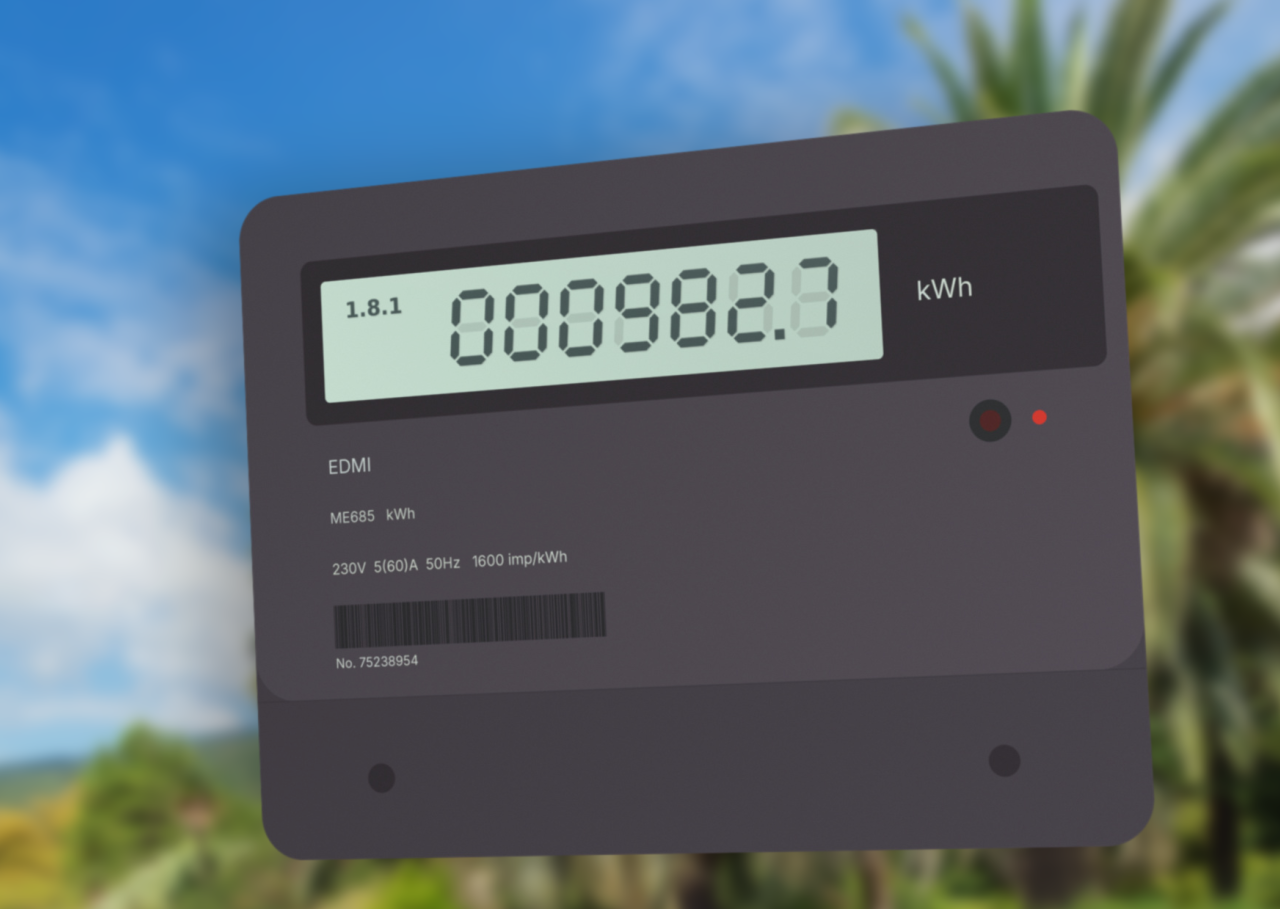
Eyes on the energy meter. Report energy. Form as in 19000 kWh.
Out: 982.7 kWh
